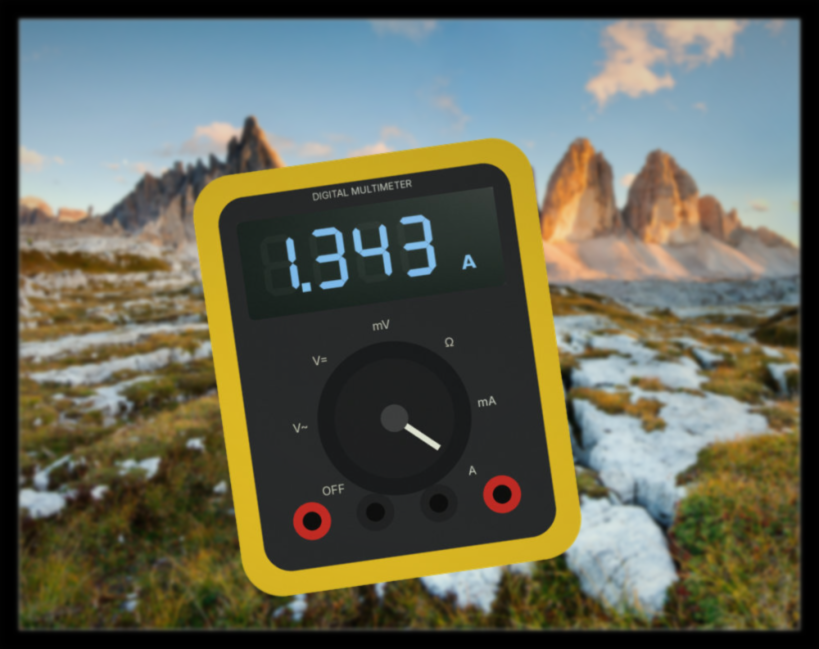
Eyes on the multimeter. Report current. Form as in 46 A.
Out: 1.343 A
